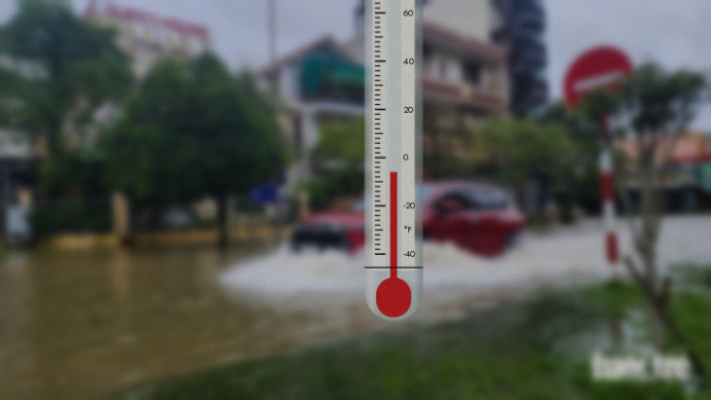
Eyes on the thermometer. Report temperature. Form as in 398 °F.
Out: -6 °F
